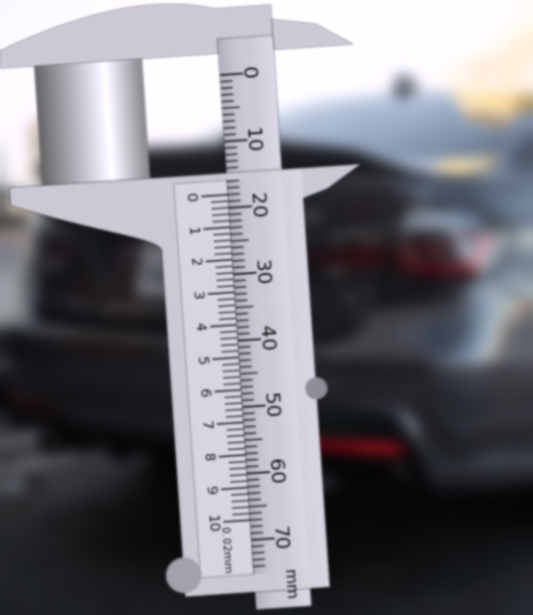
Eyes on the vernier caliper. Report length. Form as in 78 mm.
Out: 18.0 mm
